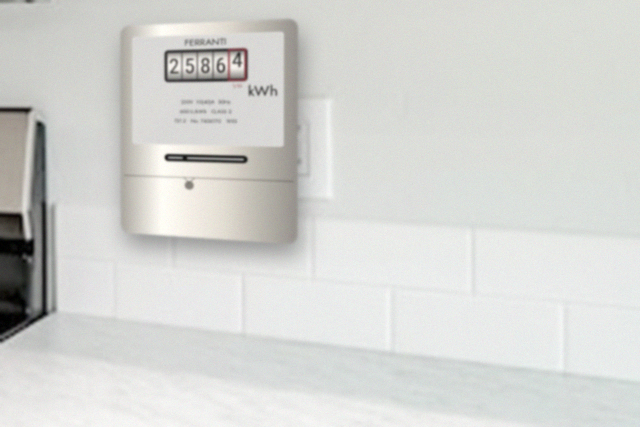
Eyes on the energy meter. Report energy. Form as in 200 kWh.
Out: 2586.4 kWh
